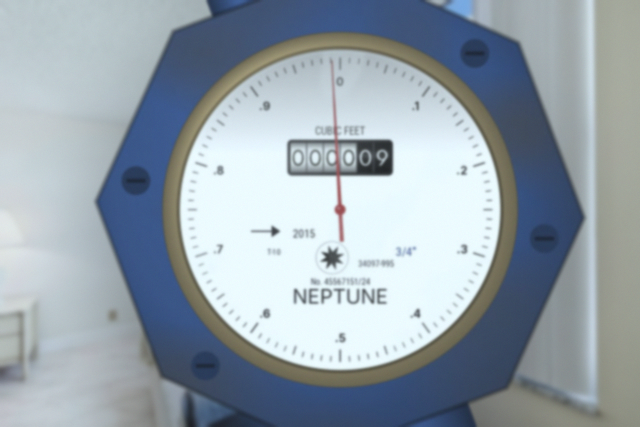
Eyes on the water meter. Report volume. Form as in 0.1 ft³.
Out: 8.99 ft³
